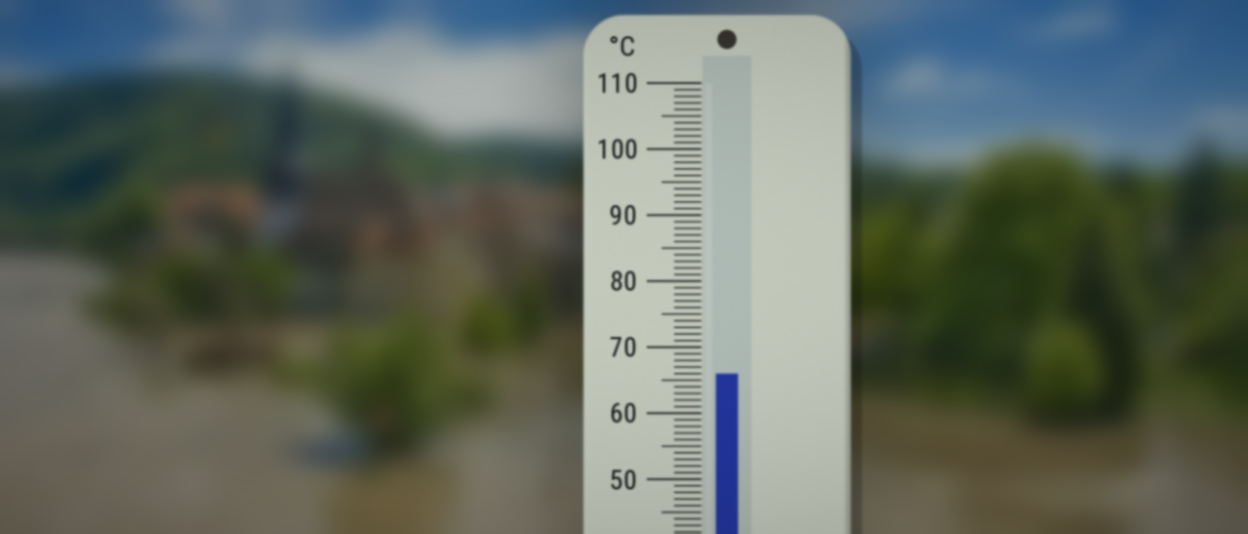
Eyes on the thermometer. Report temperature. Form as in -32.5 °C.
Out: 66 °C
